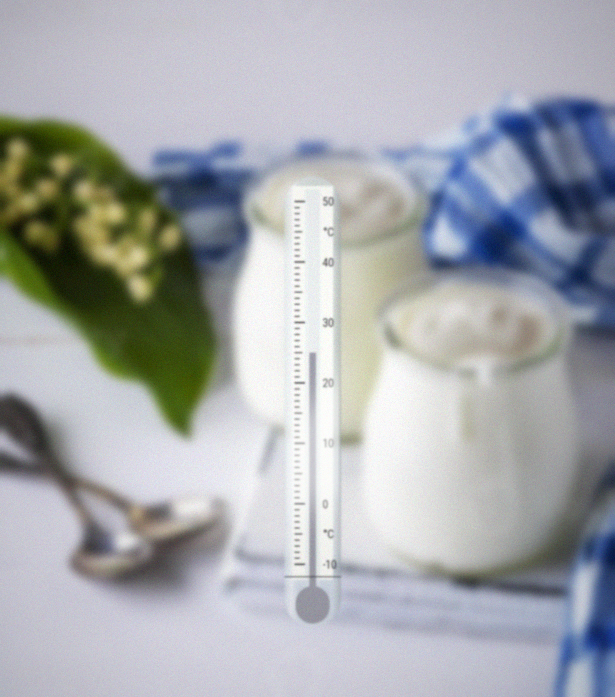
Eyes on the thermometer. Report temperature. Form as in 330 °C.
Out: 25 °C
